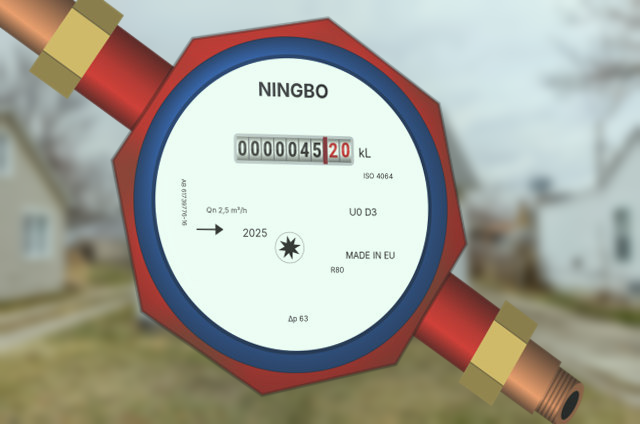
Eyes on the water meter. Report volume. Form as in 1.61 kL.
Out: 45.20 kL
